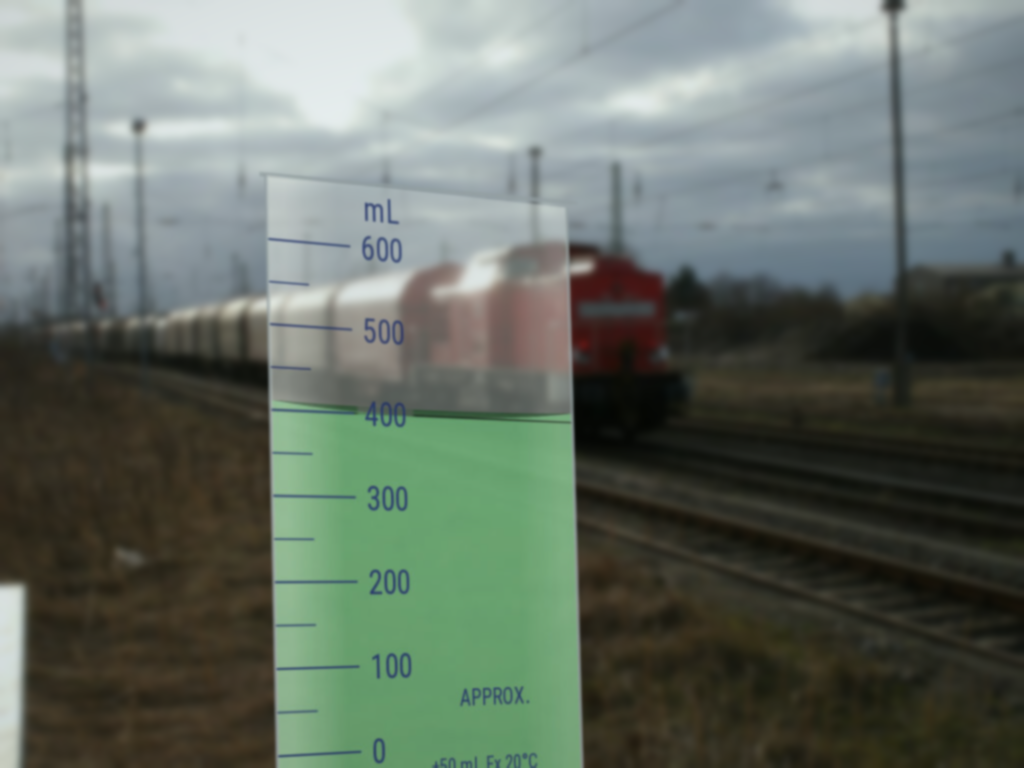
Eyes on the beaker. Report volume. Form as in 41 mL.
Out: 400 mL
